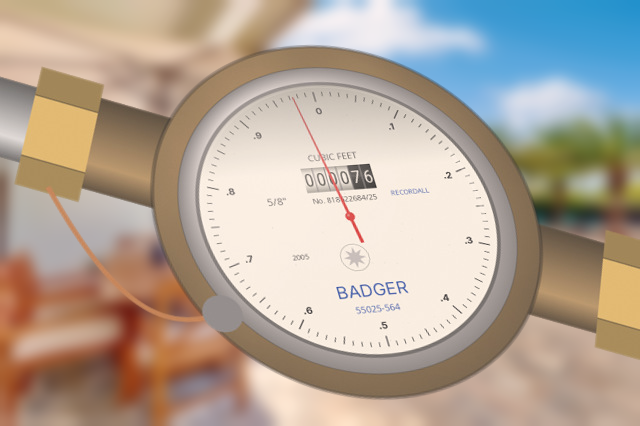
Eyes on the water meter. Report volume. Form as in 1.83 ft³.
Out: 75.97 ft³
